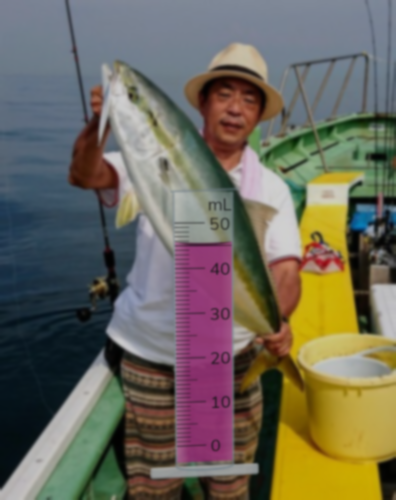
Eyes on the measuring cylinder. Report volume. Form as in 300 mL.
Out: 45 mL
